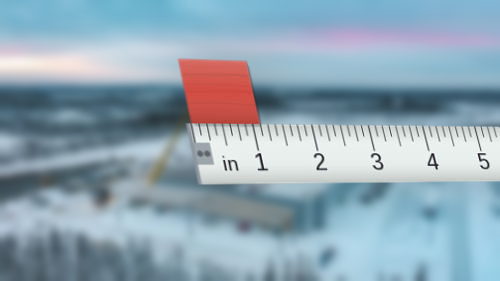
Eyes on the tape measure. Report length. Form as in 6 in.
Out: 1.125 in
